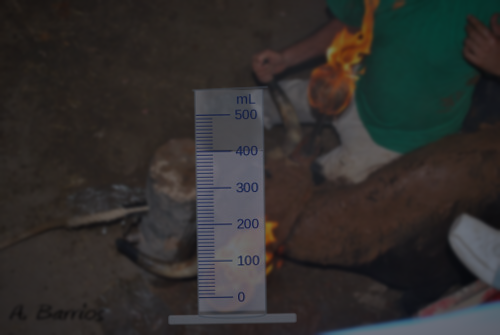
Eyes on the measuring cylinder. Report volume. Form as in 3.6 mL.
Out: 400 mL
